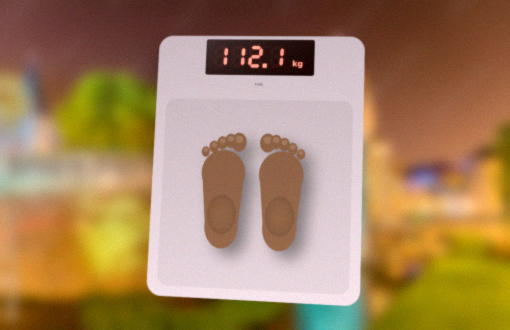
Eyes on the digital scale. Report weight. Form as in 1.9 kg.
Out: 112.1 kg
